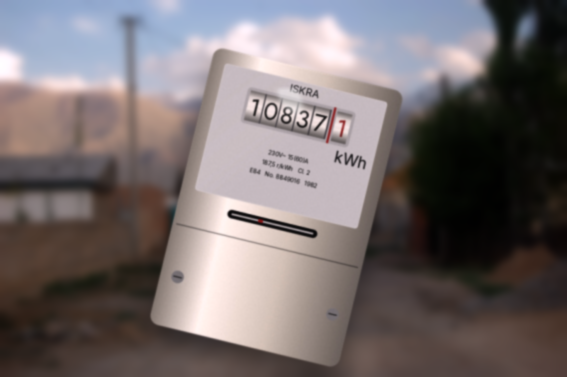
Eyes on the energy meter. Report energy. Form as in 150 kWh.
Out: 10837.1 kWh
